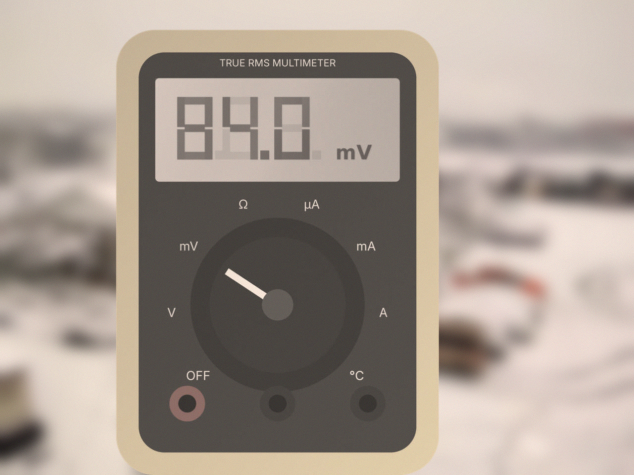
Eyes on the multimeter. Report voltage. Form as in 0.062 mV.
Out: 84.0 mV
